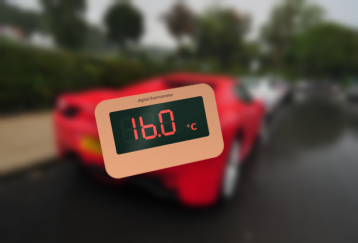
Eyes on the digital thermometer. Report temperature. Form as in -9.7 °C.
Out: 16.0 °C
